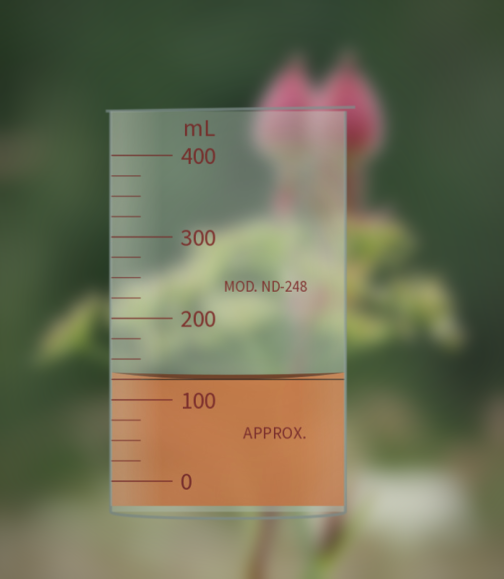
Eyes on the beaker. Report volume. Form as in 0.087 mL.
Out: 125 mL
